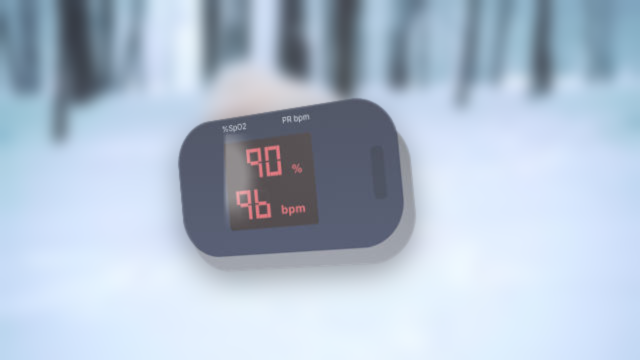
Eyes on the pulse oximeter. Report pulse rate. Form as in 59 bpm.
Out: 96 bpm
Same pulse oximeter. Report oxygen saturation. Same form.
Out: 90 %
